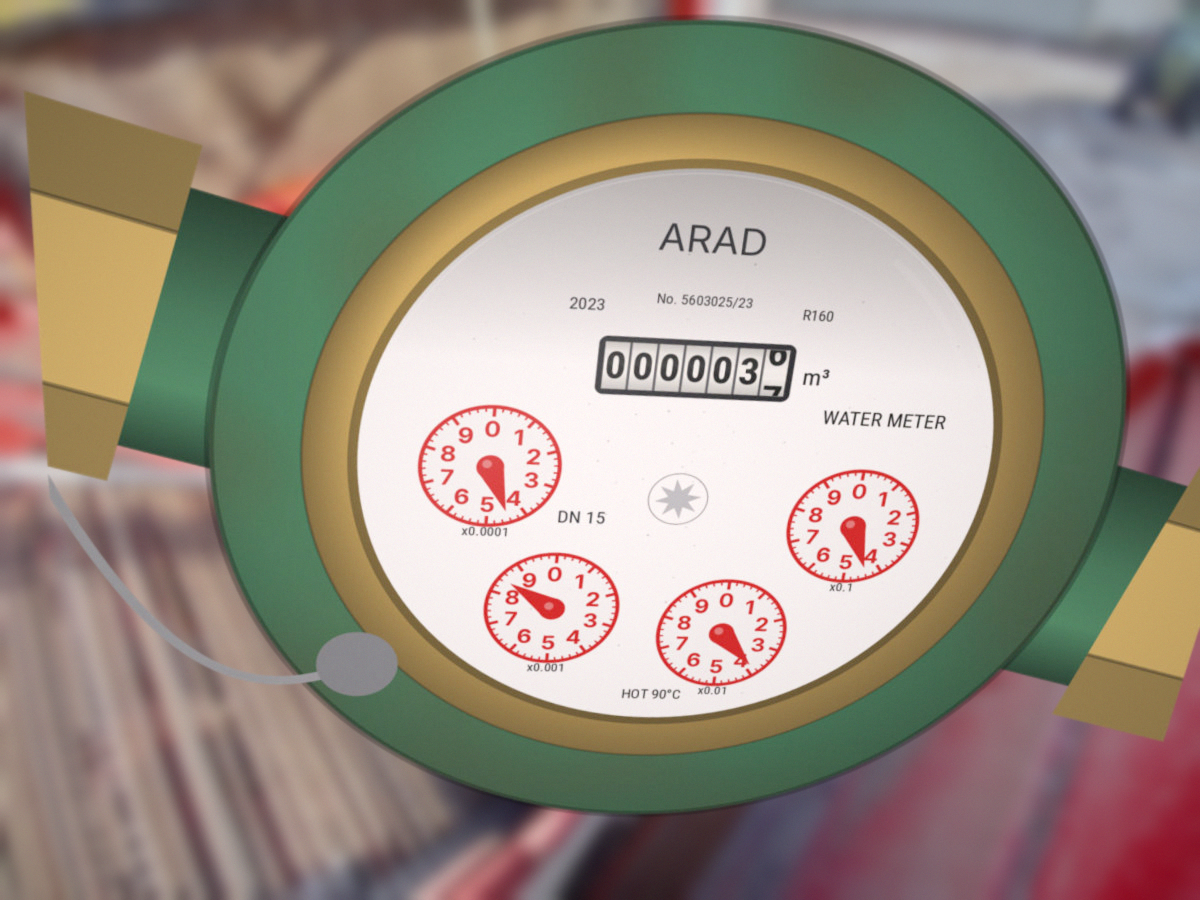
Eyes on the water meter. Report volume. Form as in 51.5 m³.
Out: 36.4384 m³
